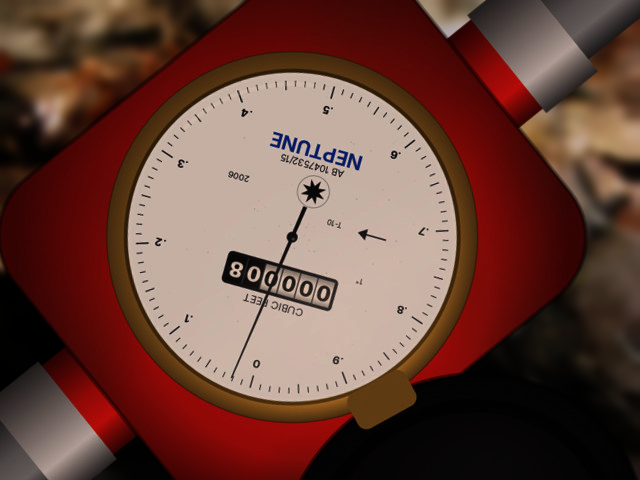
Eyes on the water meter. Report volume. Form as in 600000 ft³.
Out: 8.02 ft³
